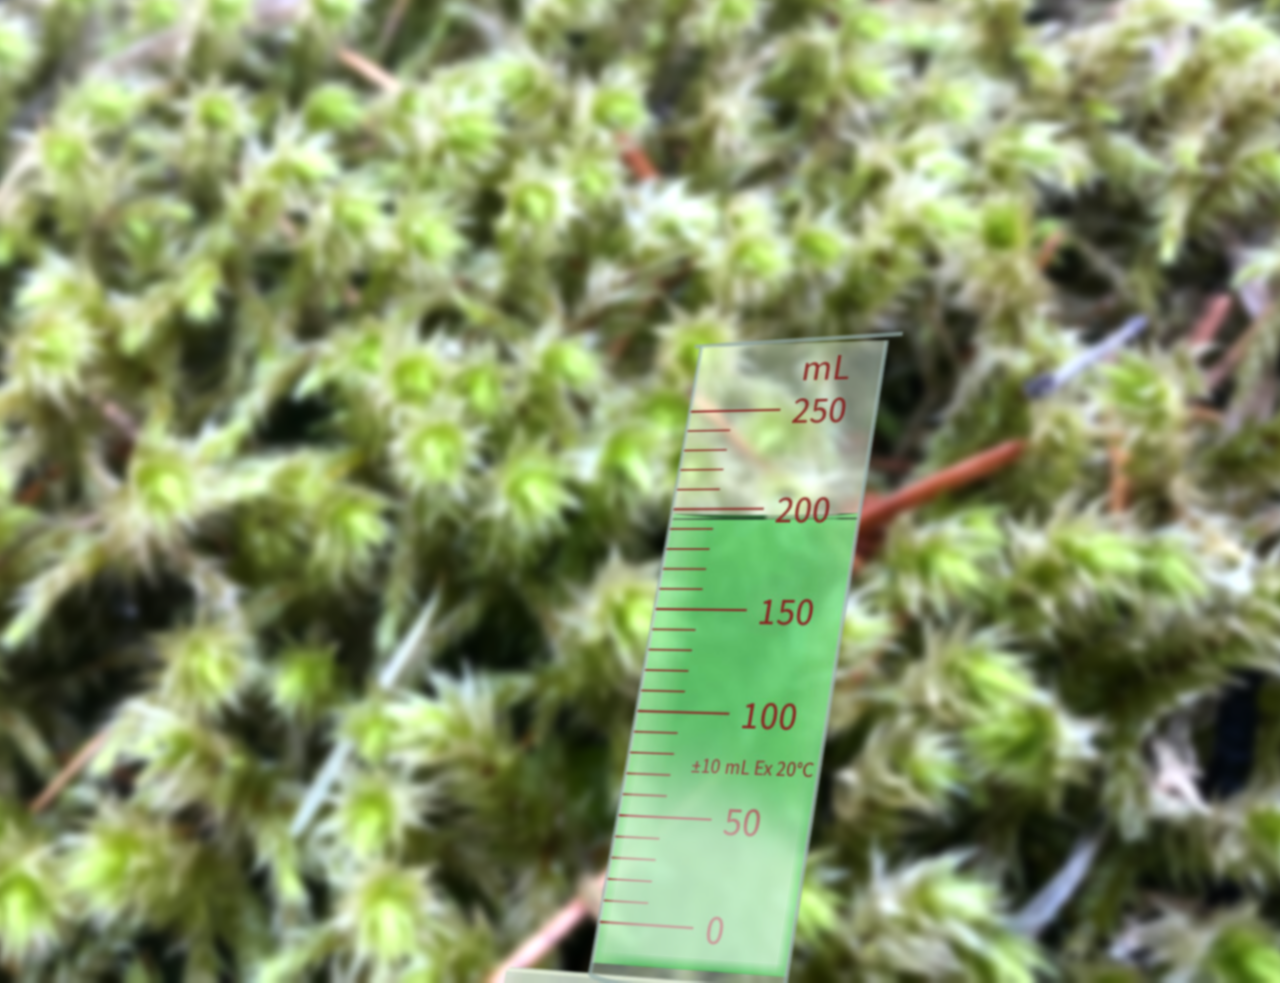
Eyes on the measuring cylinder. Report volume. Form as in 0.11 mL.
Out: 195 mL
